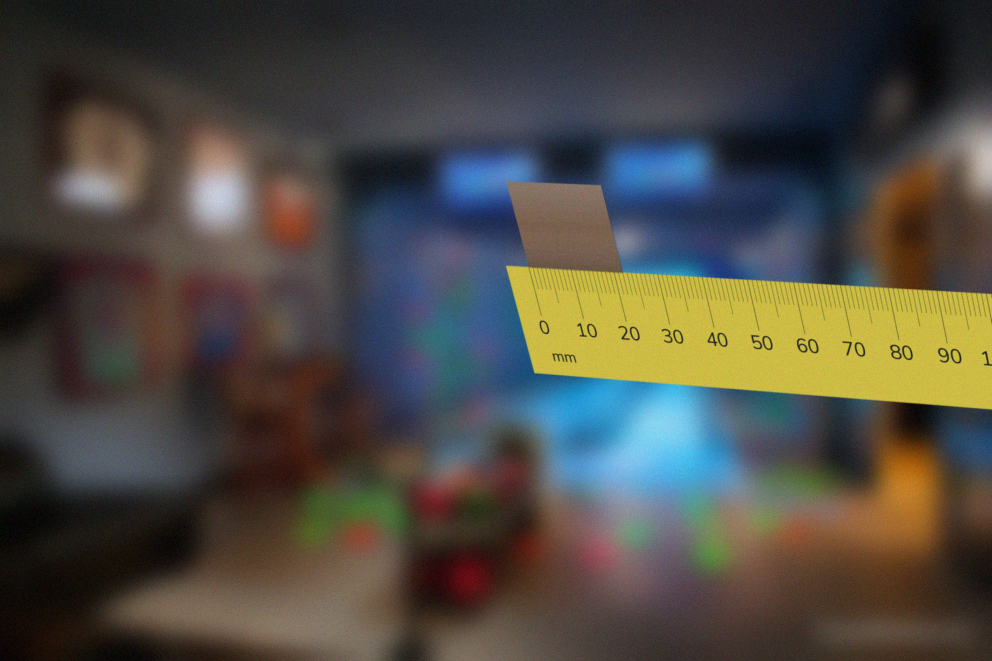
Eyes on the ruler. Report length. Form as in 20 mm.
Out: 22 mm
